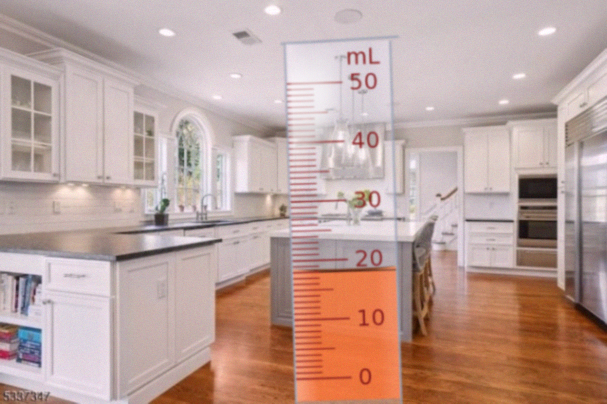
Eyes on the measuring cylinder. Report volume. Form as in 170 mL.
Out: 18 mL
